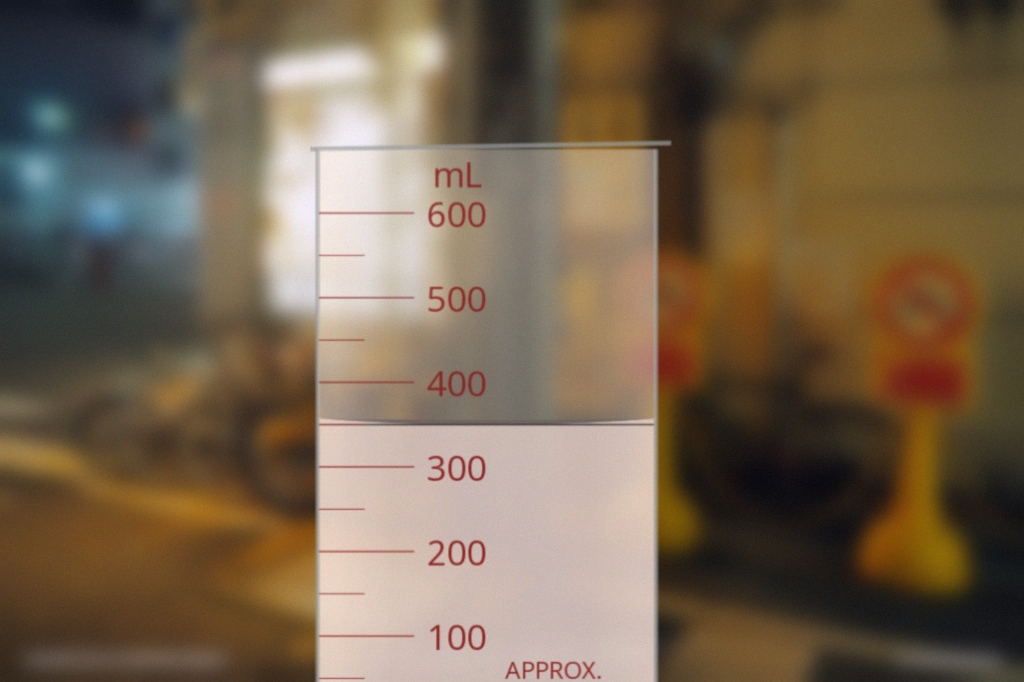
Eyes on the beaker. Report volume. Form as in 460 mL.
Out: 350 mL
